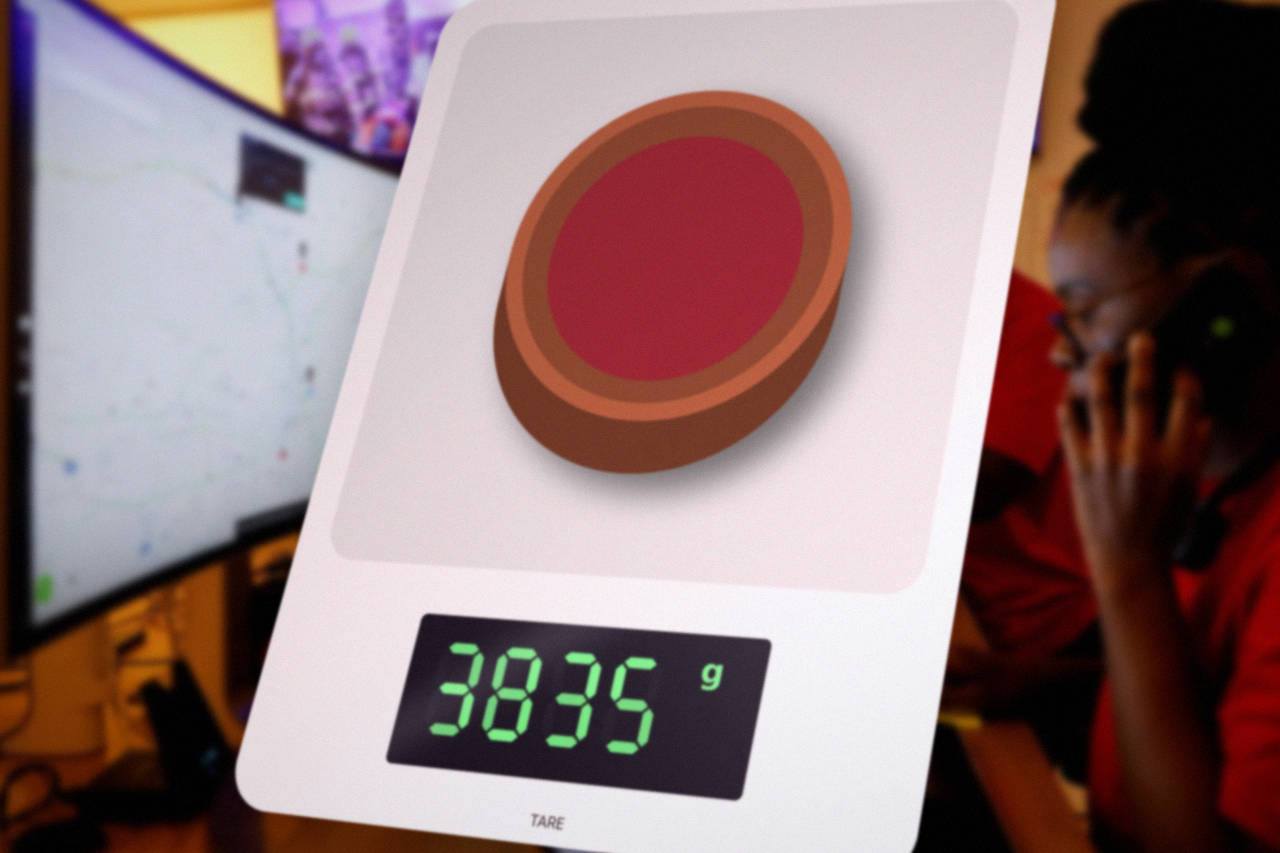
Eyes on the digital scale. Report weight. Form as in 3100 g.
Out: 3835 g
